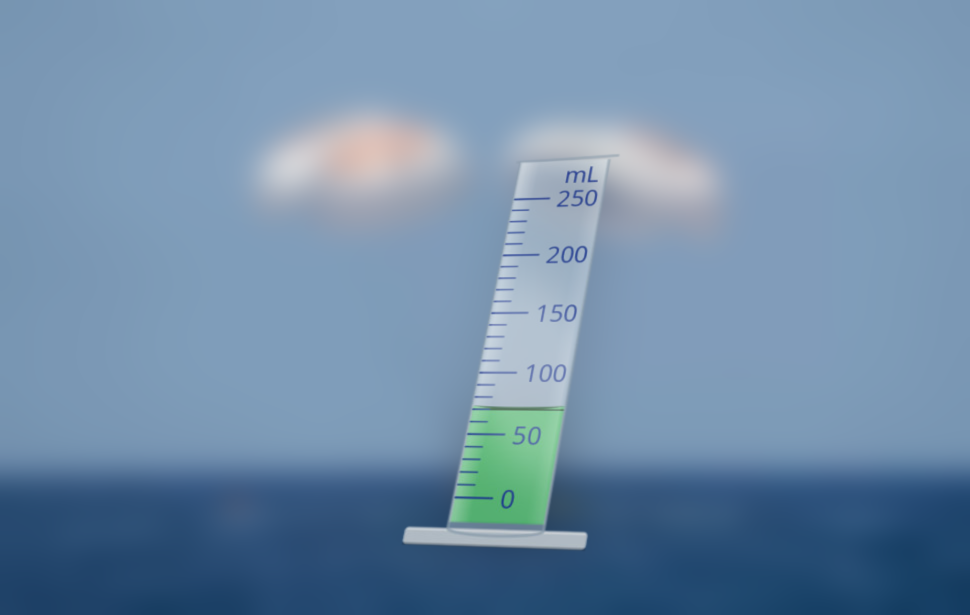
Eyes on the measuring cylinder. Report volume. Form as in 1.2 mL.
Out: 70 mL
